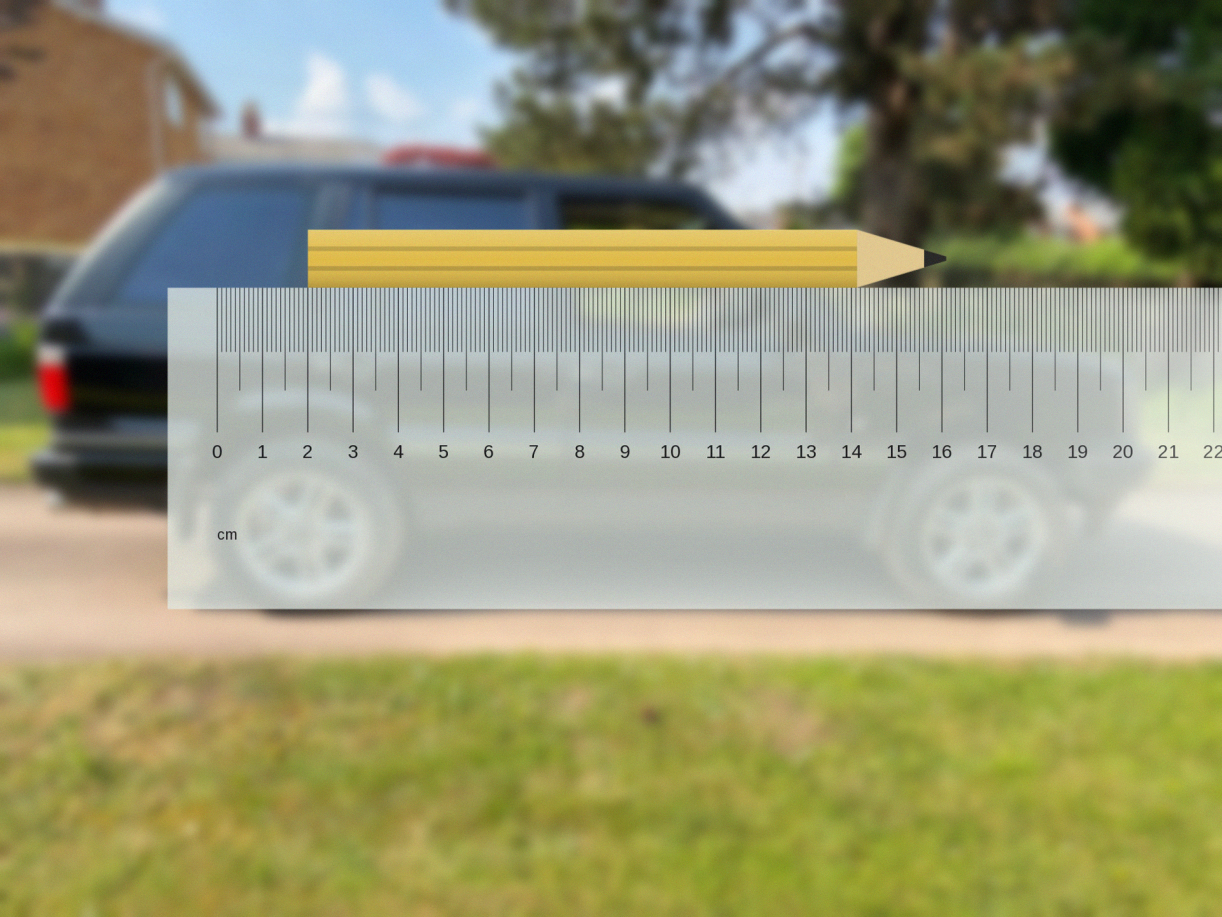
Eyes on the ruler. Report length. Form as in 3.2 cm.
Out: 14.1 cm
